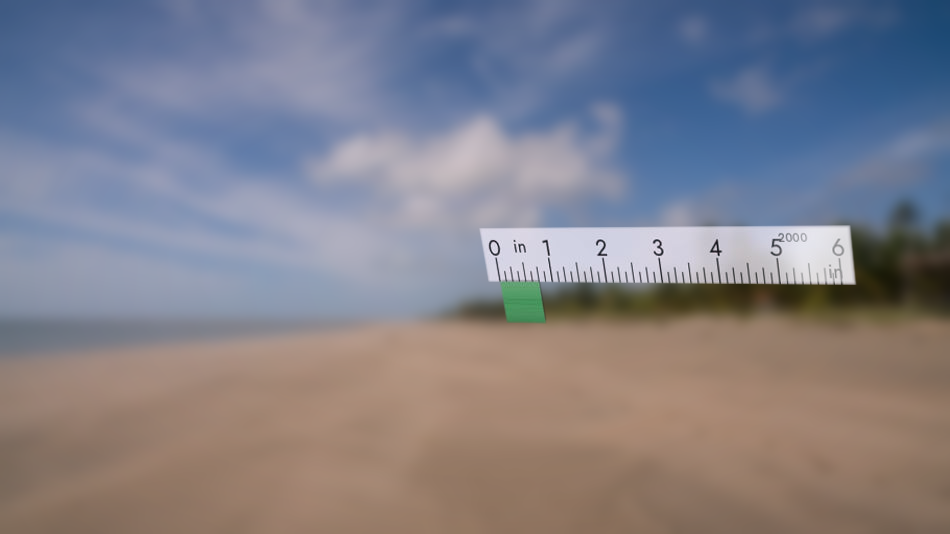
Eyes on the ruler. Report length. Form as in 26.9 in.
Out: 0.75 in
